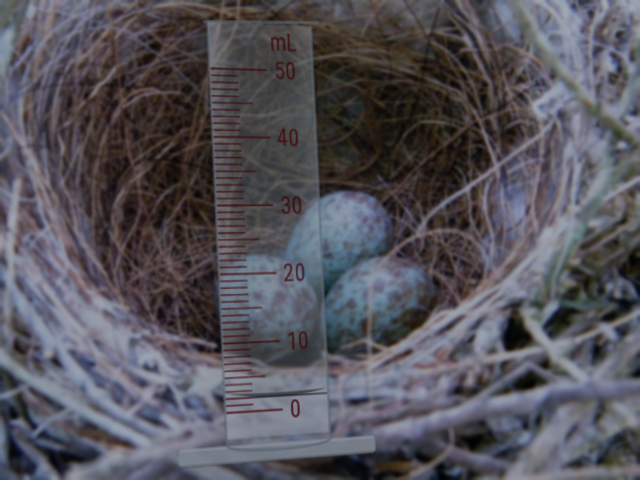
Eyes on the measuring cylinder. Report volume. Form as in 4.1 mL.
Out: 2 mL
